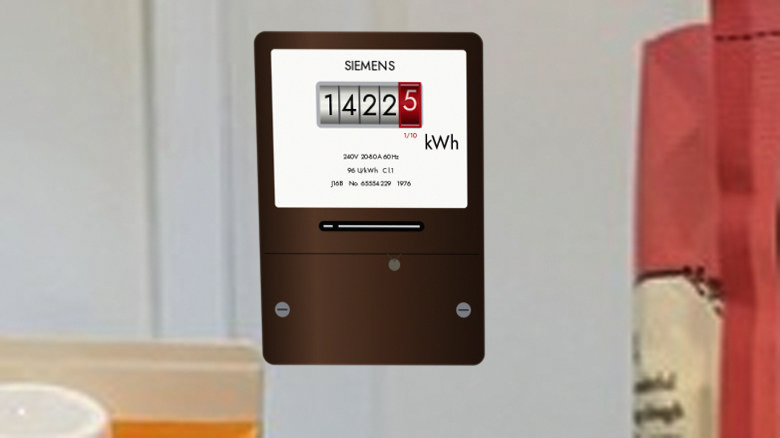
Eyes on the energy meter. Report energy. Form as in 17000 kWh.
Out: 1422.5 kWh
